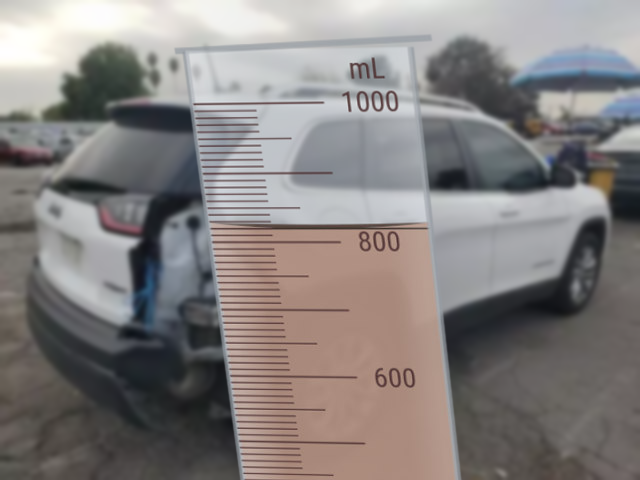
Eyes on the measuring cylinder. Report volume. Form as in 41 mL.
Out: 820 mL
